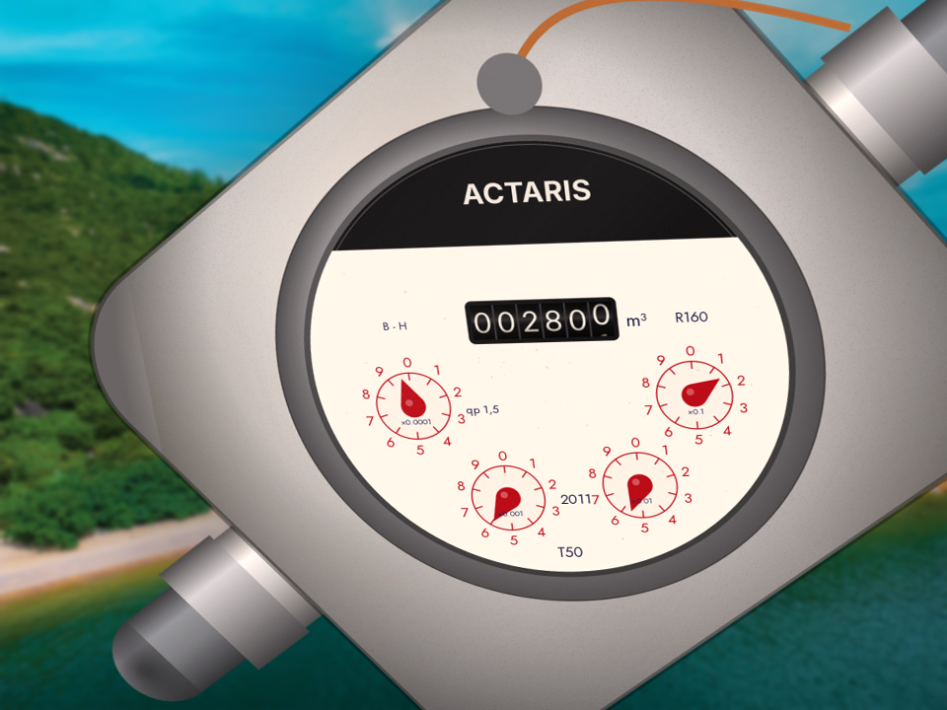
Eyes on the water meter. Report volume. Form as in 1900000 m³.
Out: 2800.1559 m³
